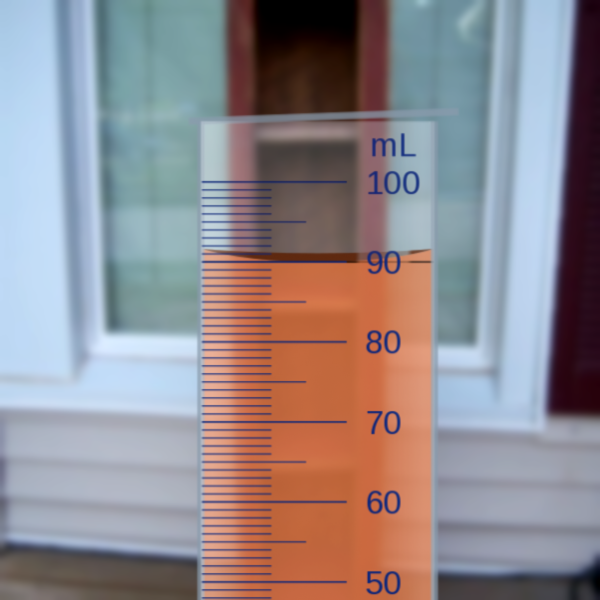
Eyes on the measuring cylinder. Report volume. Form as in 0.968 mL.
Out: 90 mL
